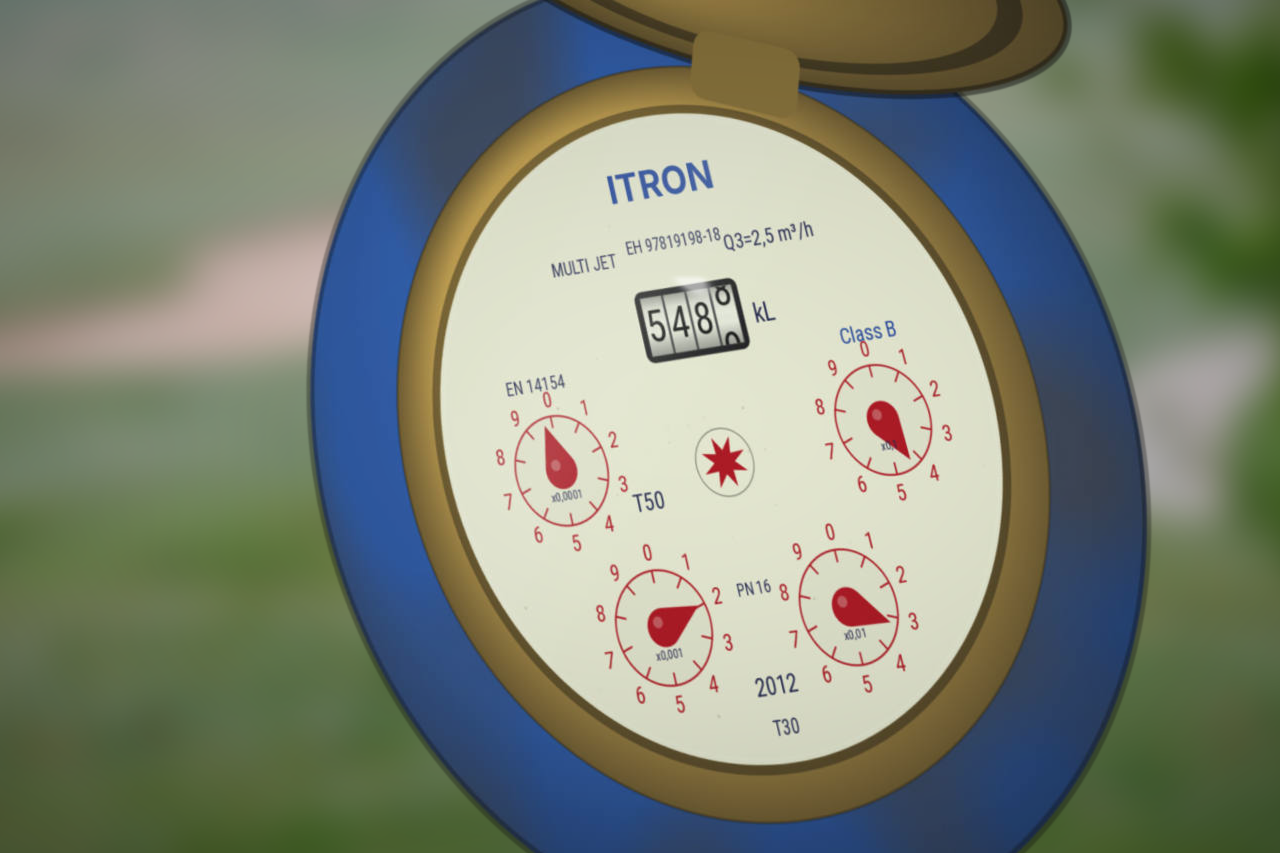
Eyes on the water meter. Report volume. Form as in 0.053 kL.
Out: 5488.4319 kL
